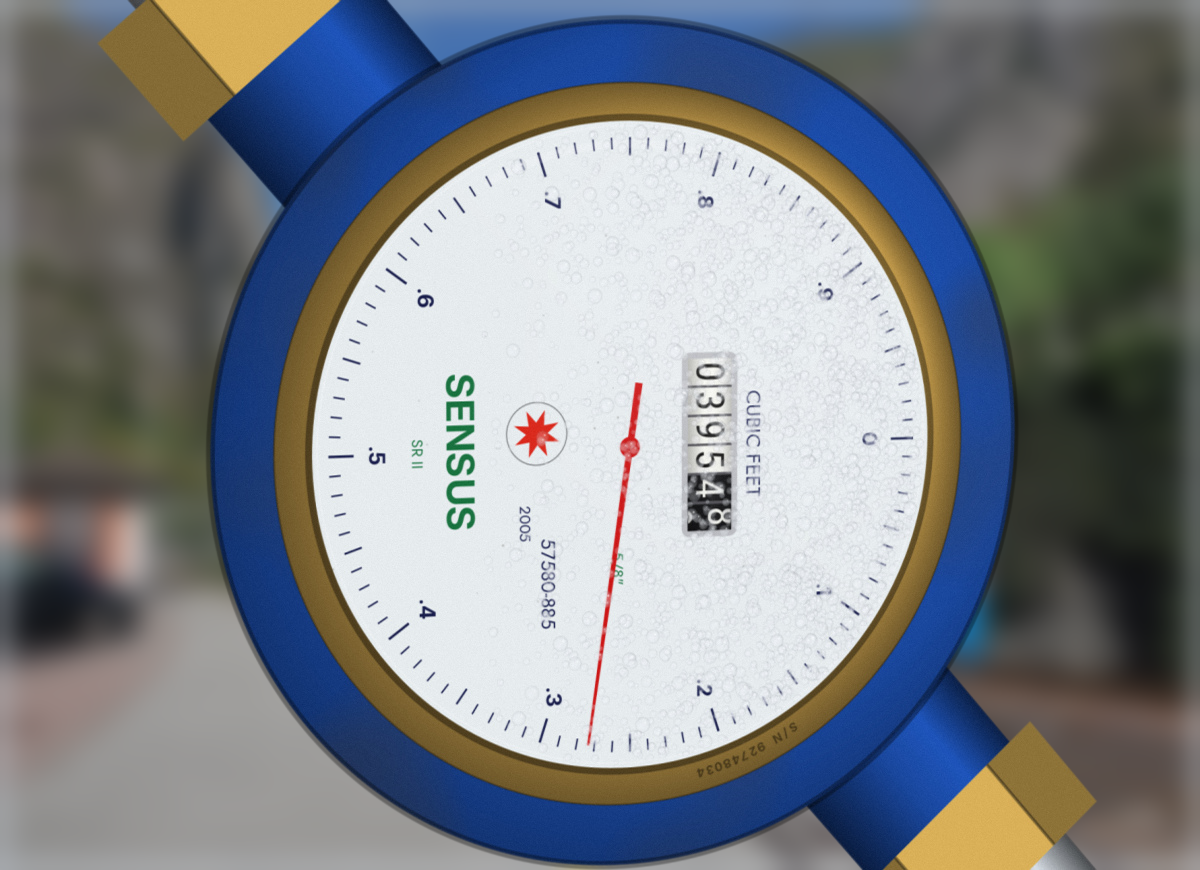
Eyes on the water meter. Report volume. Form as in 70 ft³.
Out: 39548.27 ft³
